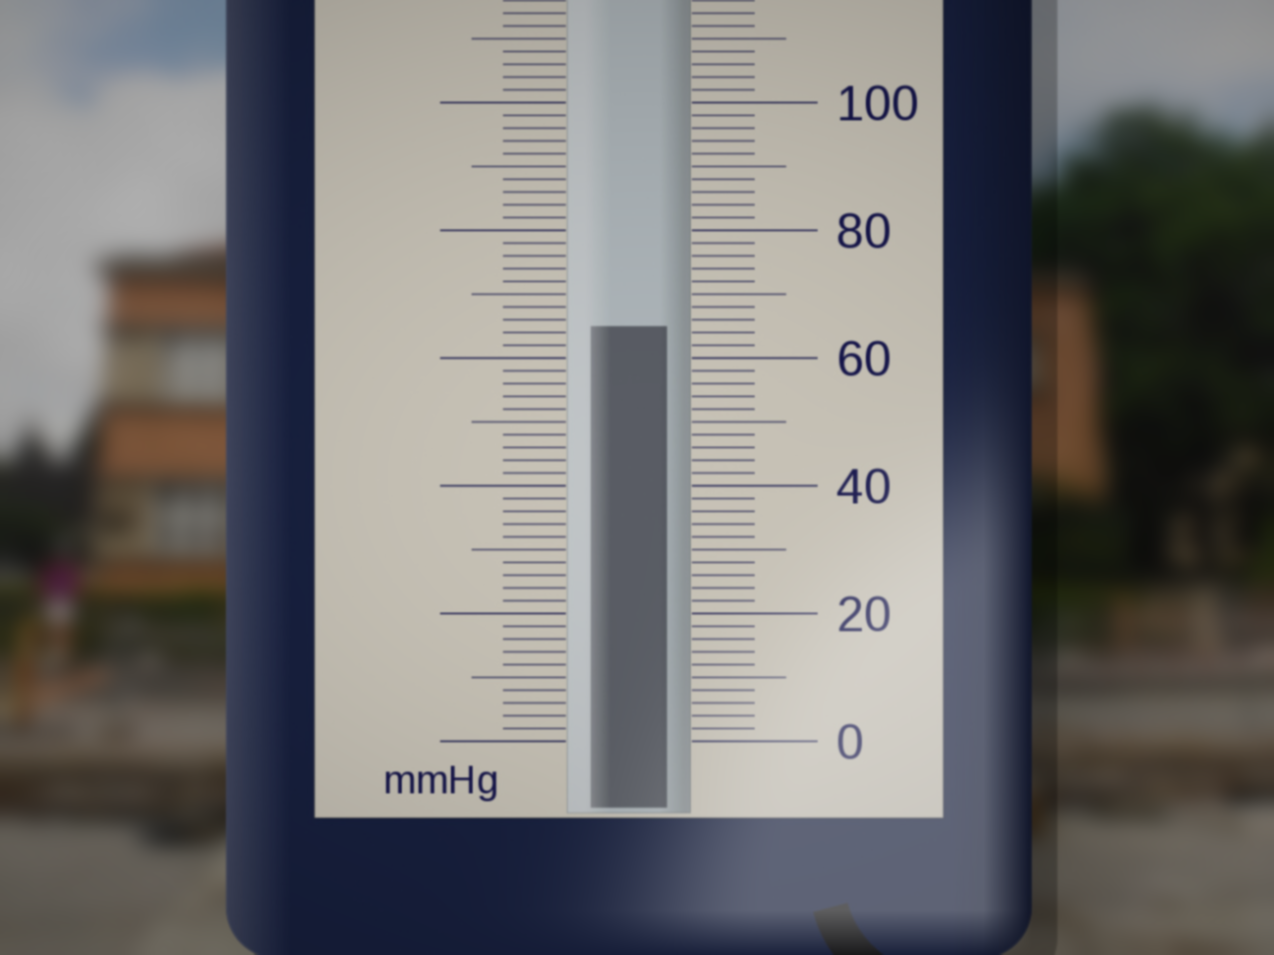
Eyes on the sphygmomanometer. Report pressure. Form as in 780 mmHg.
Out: 65 mmHg
